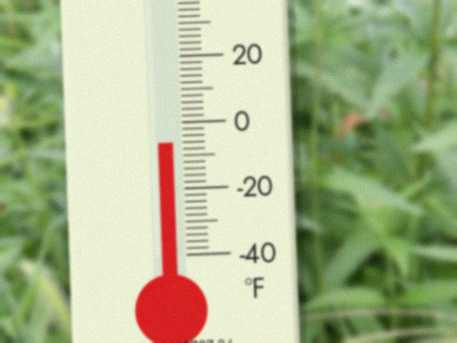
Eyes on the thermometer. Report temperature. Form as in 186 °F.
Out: -6 °F
